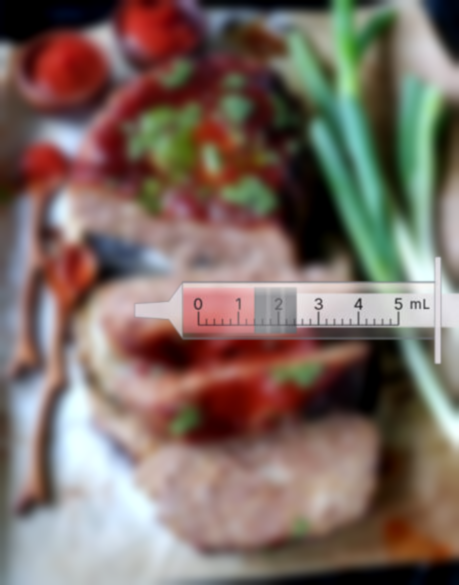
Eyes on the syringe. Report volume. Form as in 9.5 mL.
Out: 1.4 mL
